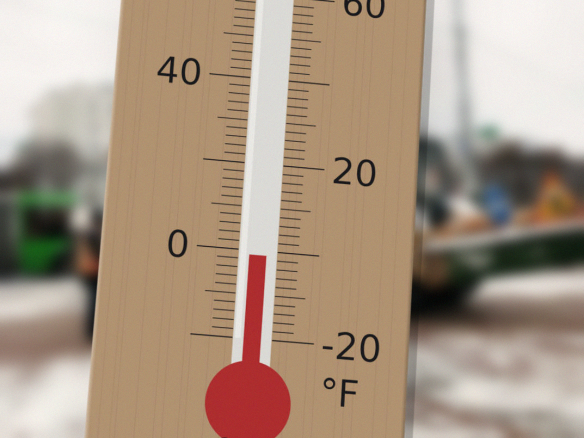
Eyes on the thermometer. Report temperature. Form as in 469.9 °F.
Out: -1 °F
